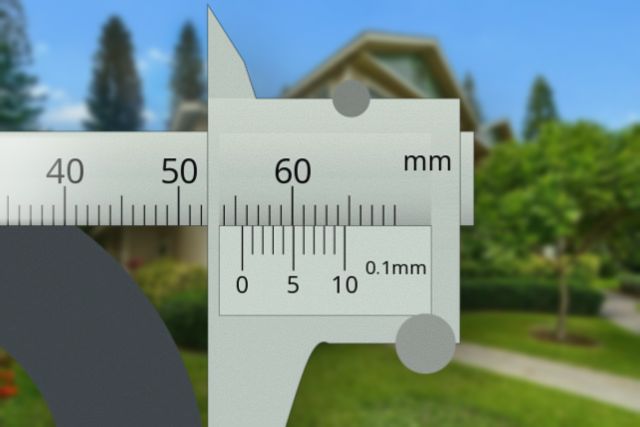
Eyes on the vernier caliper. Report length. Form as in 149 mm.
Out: 55.6 mm
